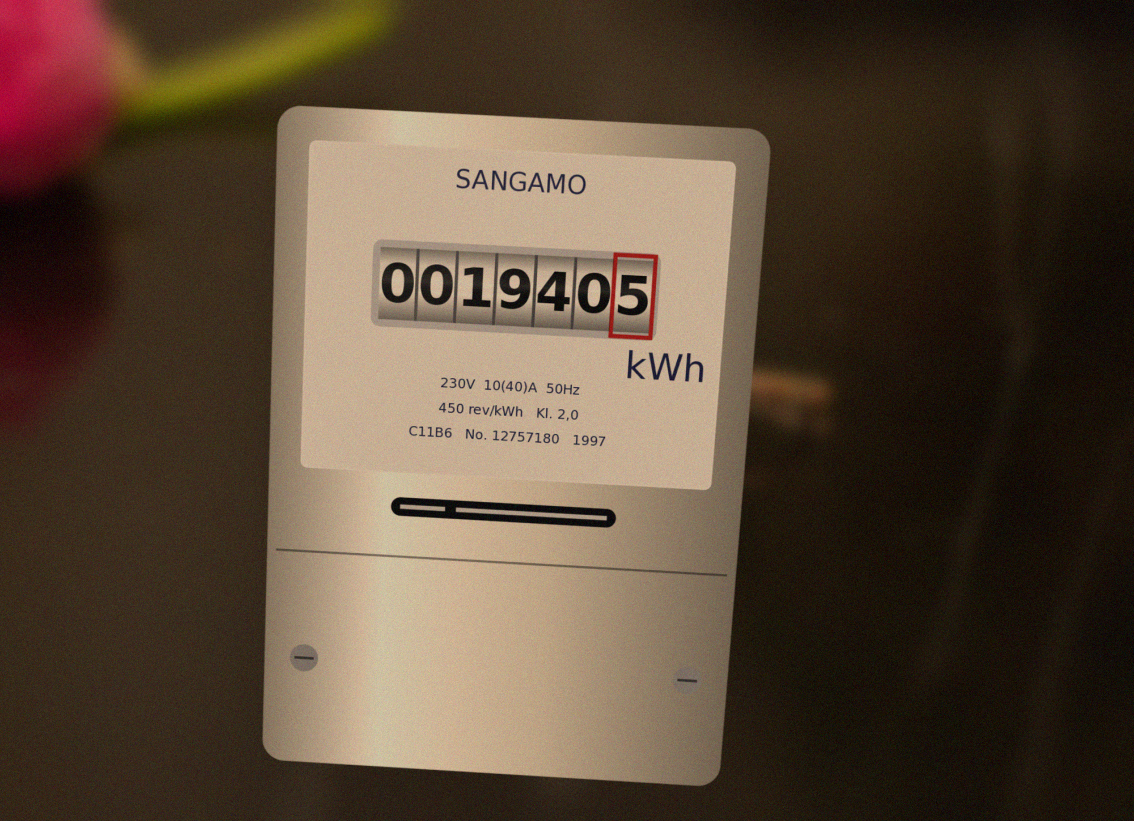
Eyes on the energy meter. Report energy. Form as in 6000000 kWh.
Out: 1940.5 kWh
